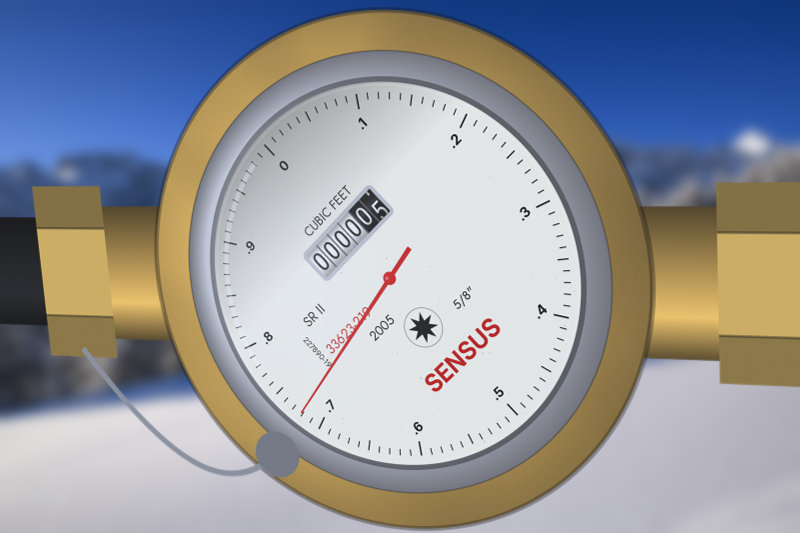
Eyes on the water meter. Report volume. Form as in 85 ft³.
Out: 4.72 ft³
